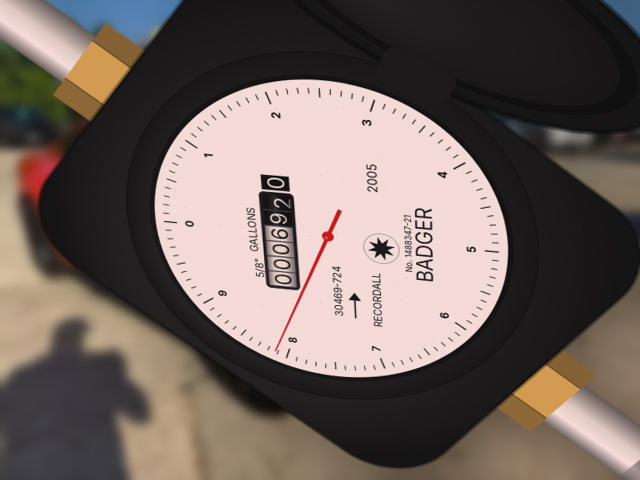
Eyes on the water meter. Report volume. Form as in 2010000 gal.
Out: 6918.1 gal
